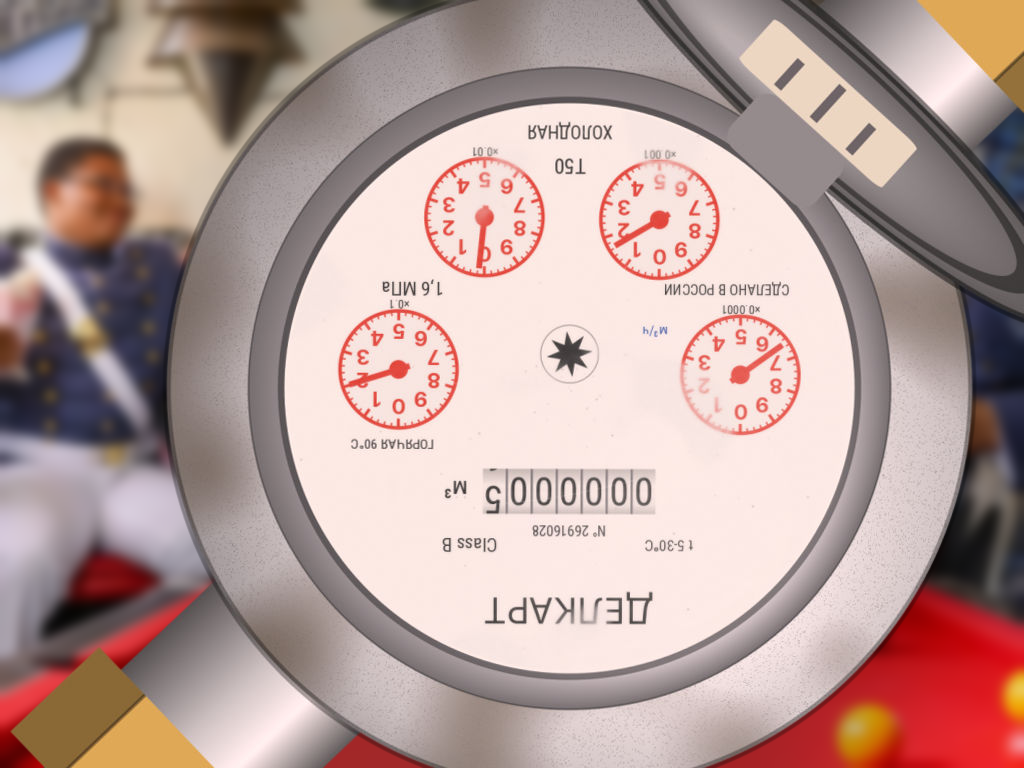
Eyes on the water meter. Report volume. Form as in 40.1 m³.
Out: 5.2016 m³
